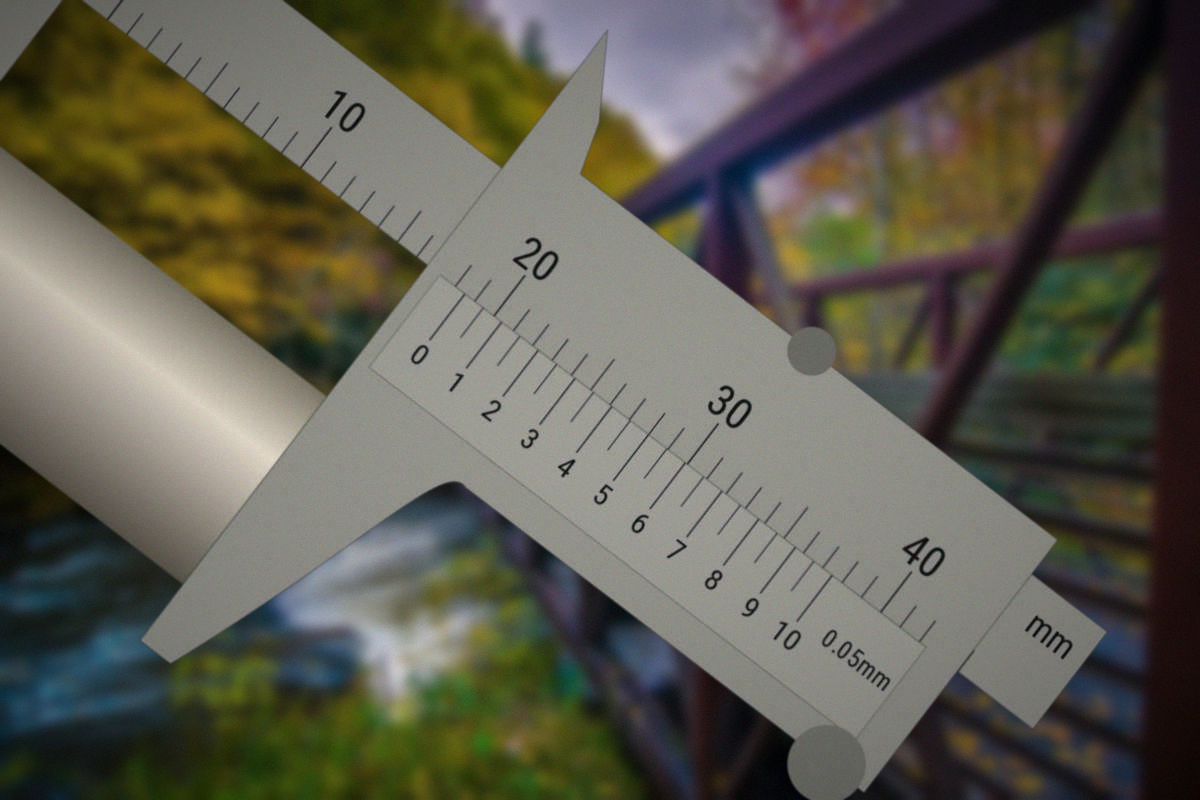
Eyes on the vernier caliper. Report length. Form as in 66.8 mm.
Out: 18.5 mm
